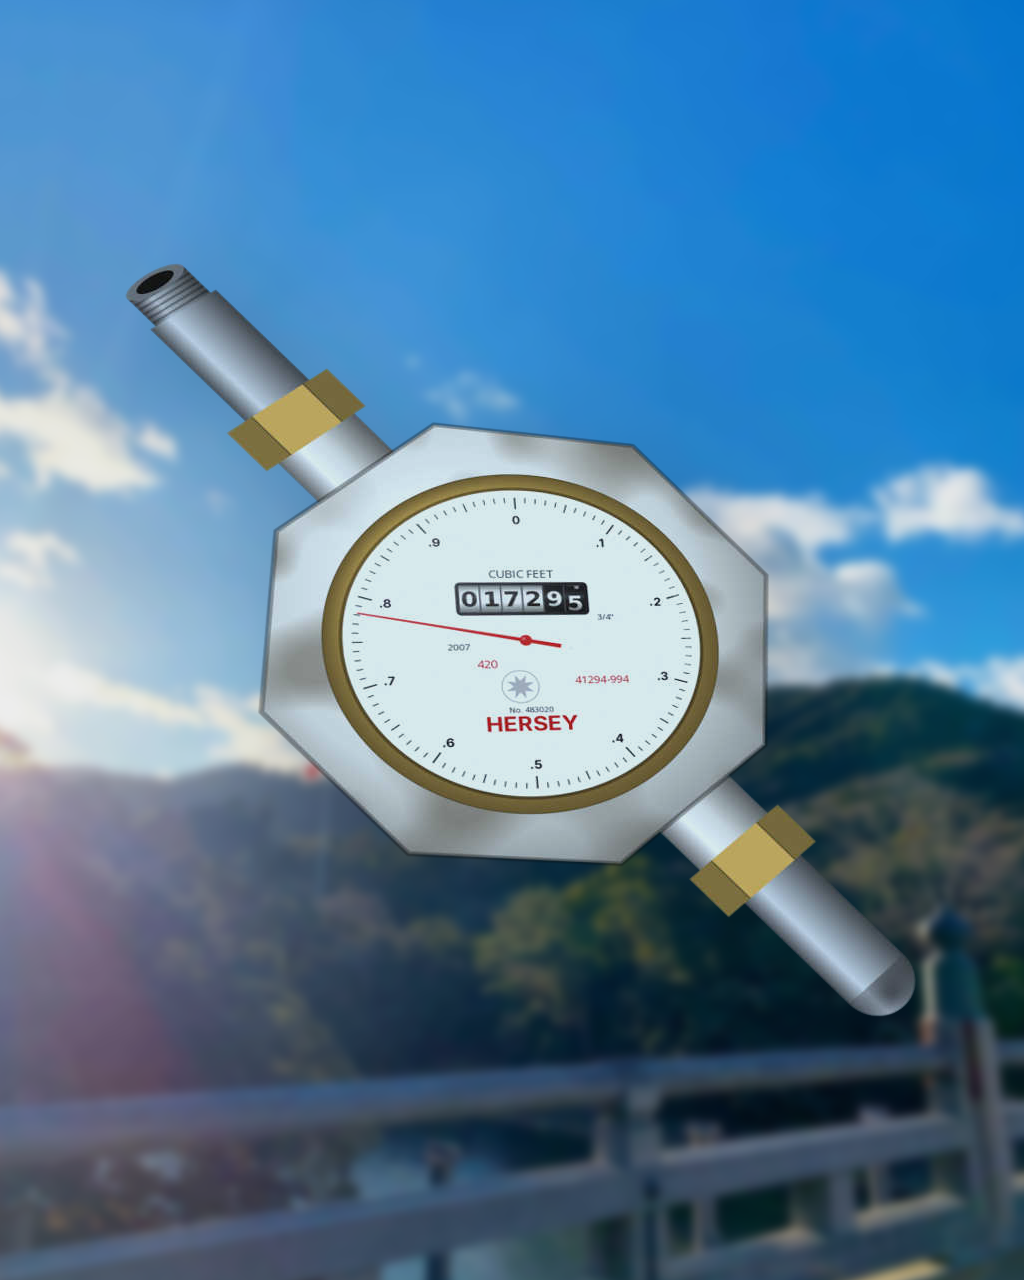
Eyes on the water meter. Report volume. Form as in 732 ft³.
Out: 17294.78 ft³
